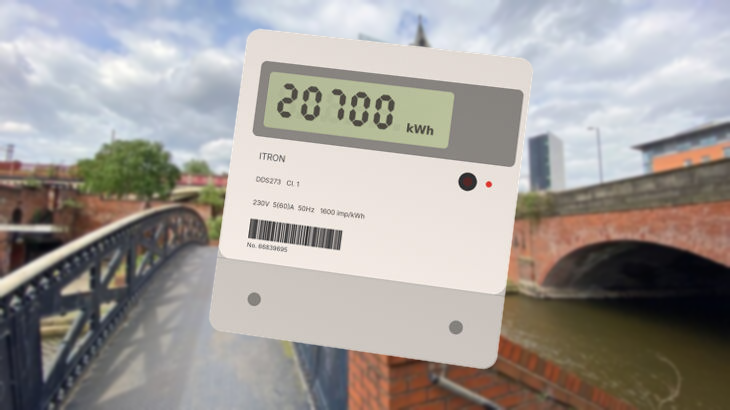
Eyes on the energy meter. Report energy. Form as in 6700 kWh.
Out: 20700 kWh
